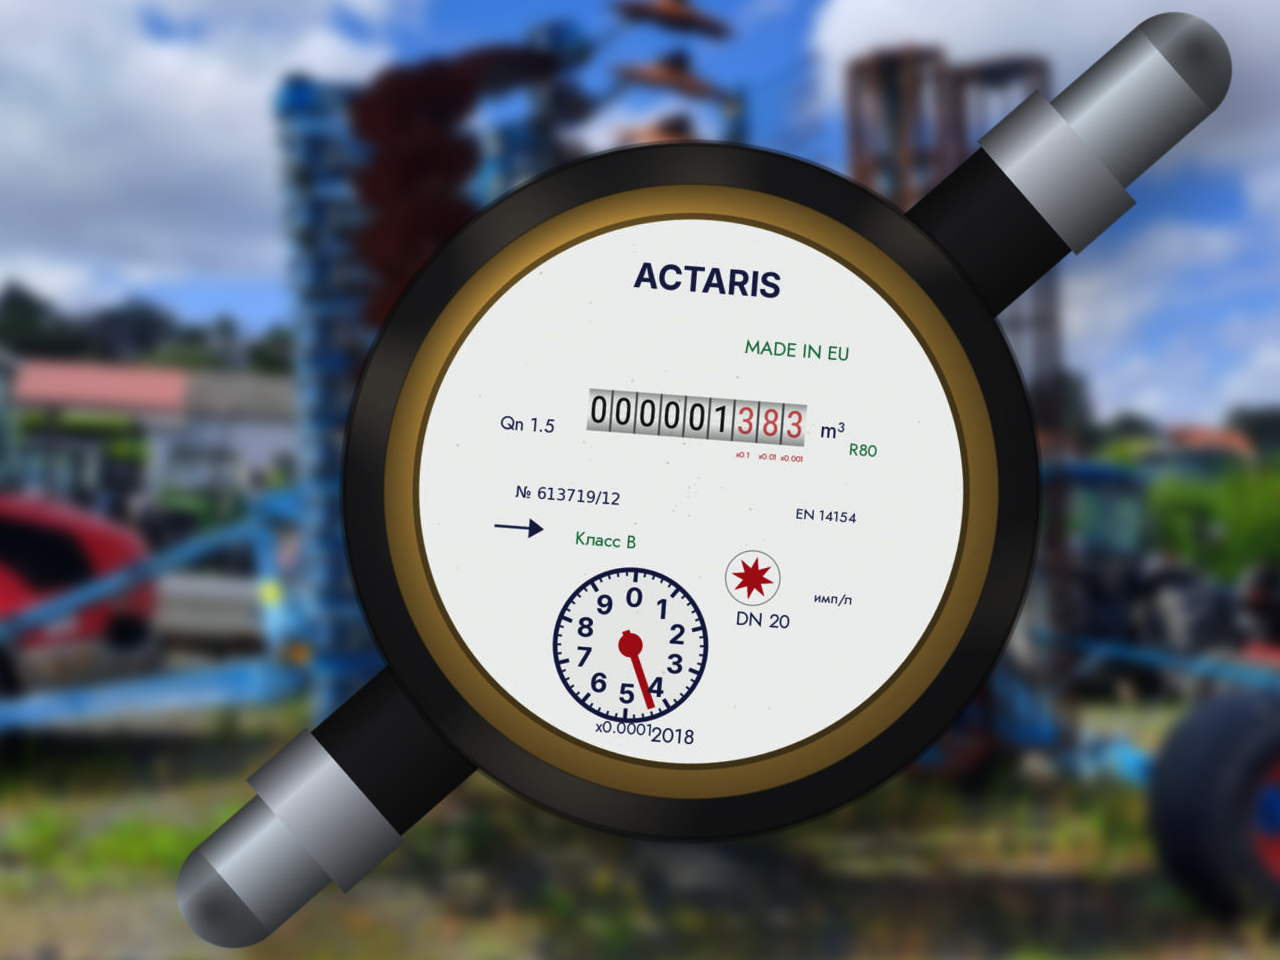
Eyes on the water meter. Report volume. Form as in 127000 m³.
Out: 1.3834 m³
